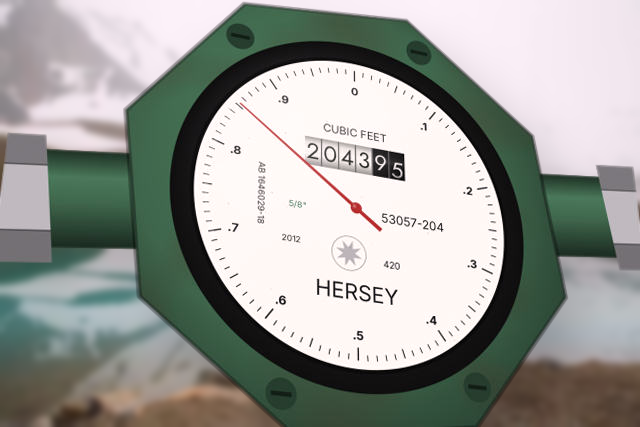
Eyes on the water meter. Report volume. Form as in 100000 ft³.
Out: 204394.85 ft³
